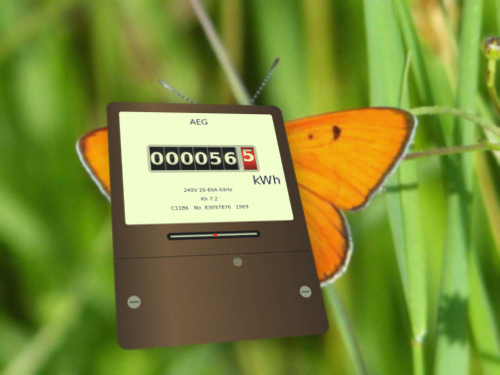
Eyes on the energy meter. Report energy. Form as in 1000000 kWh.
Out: 56.5 kWh
